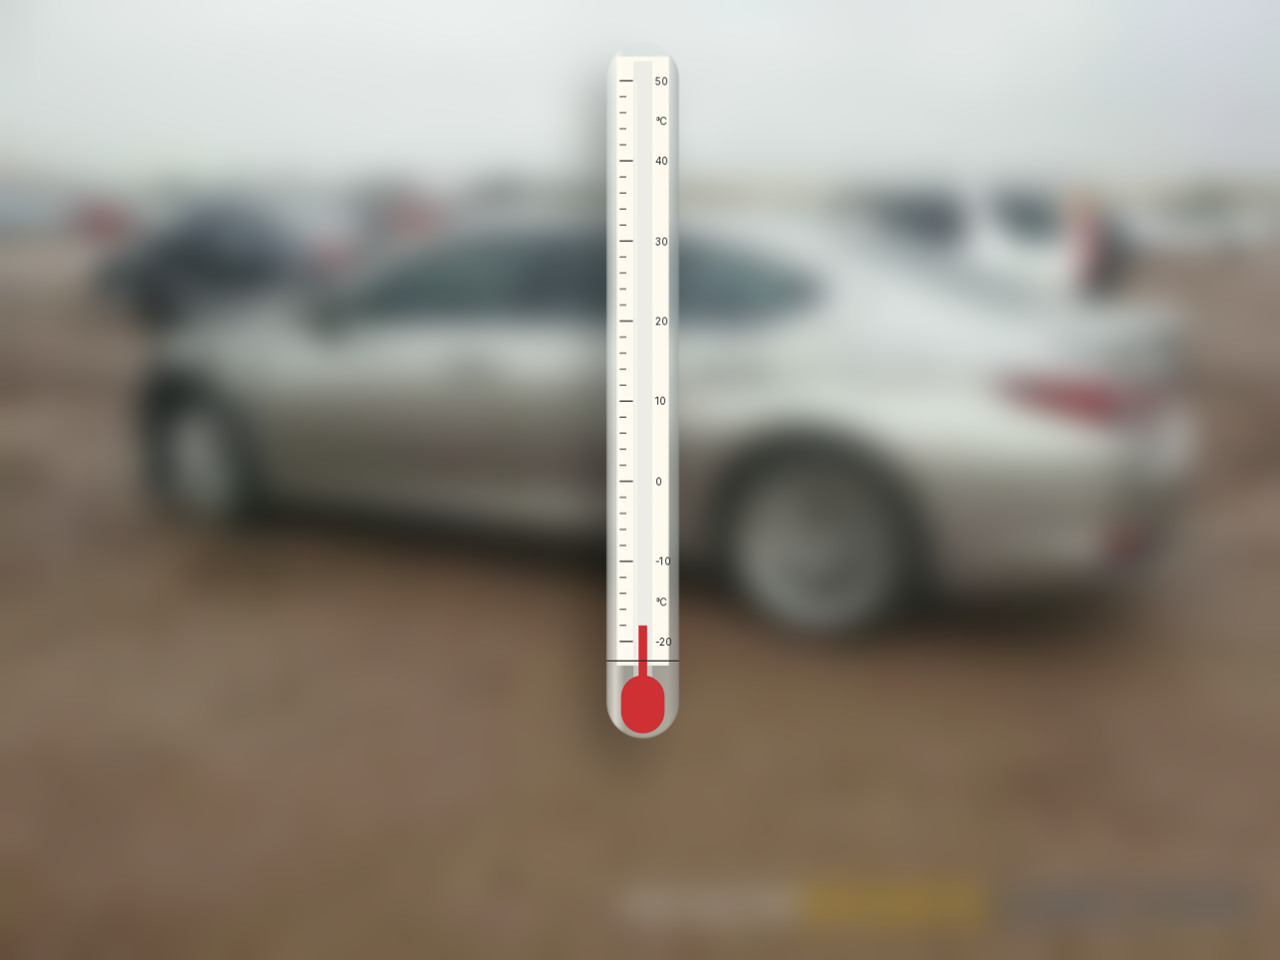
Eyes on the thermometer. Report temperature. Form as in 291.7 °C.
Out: -18 °C
